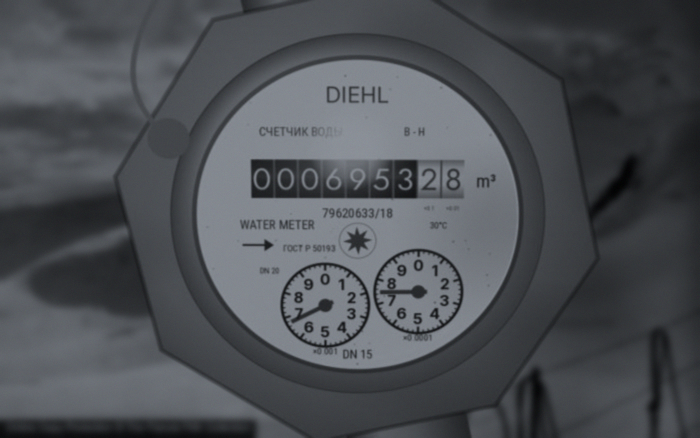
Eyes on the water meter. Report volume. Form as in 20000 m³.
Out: 6953.2867 m³
